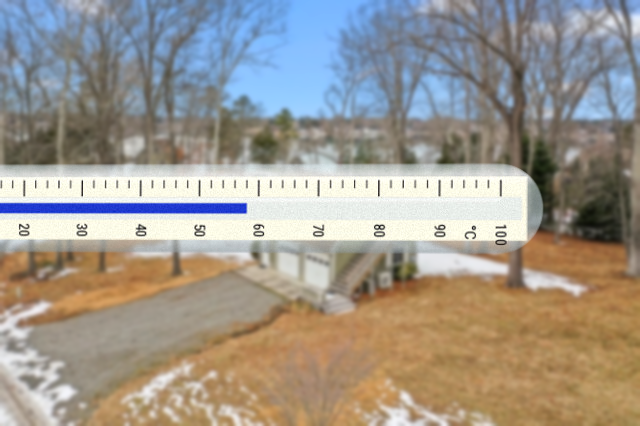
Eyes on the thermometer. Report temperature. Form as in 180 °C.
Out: 58 °C
